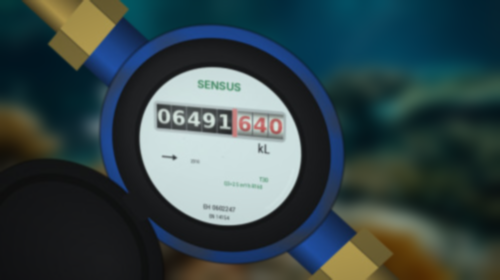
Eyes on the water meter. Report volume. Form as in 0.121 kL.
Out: 6491.640 kL
